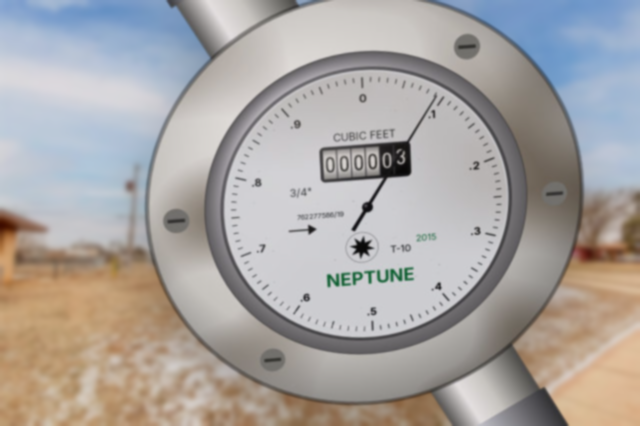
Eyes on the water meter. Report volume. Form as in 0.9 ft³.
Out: 3.09 ft³
